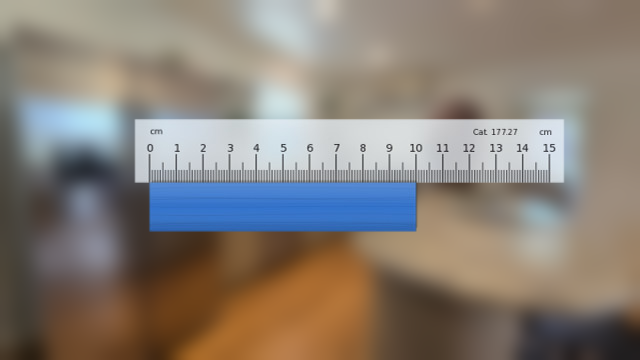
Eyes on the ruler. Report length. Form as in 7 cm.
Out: 10 cm
